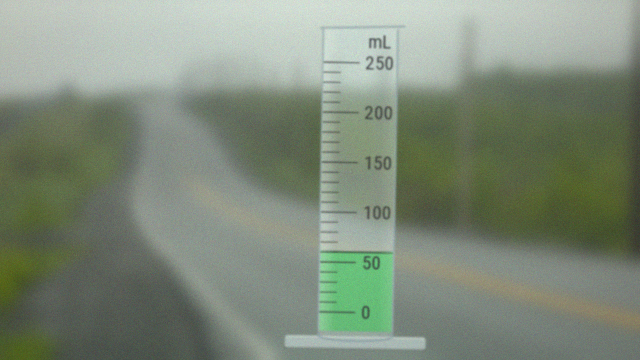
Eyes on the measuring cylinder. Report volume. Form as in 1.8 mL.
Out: 60 mL
